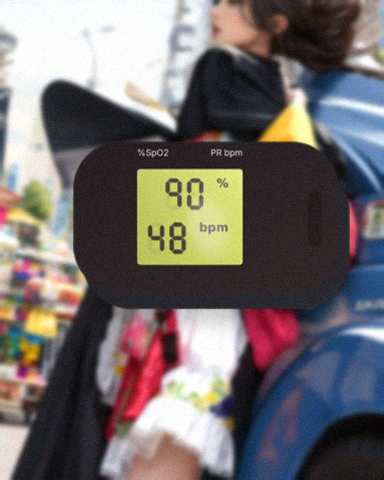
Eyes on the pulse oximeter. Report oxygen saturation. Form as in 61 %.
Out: 90 %
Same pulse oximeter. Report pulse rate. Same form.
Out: 48 bpm
